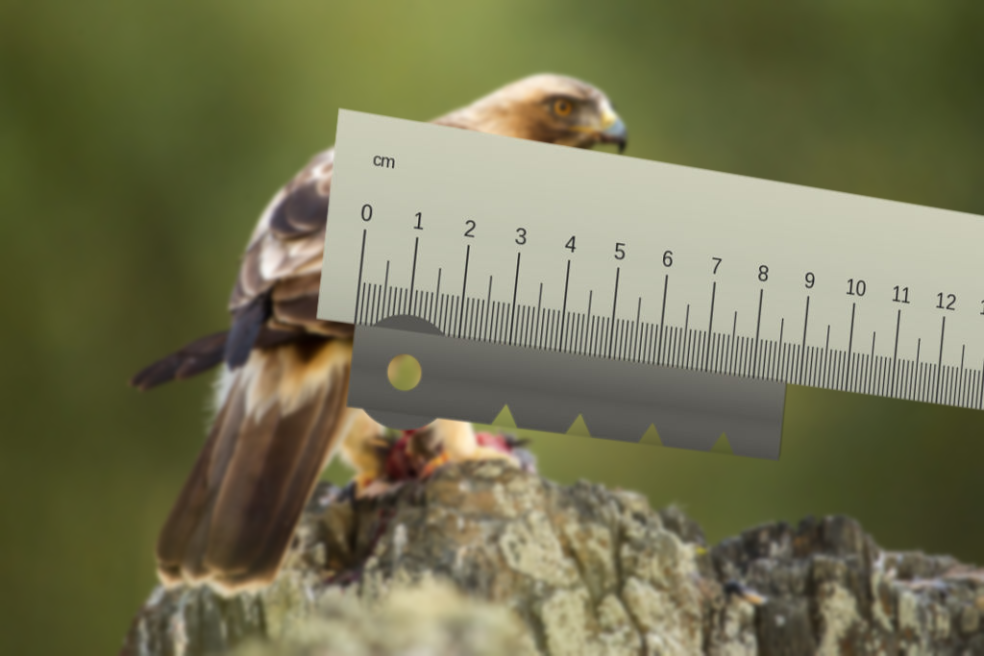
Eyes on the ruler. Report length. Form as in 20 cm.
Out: 8.7 cm
